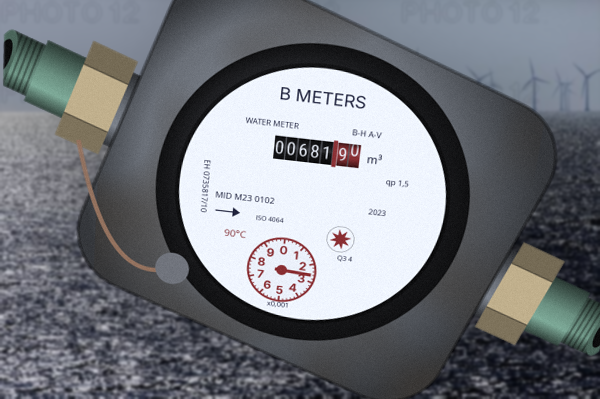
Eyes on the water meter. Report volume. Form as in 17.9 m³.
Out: 681.902 m³
